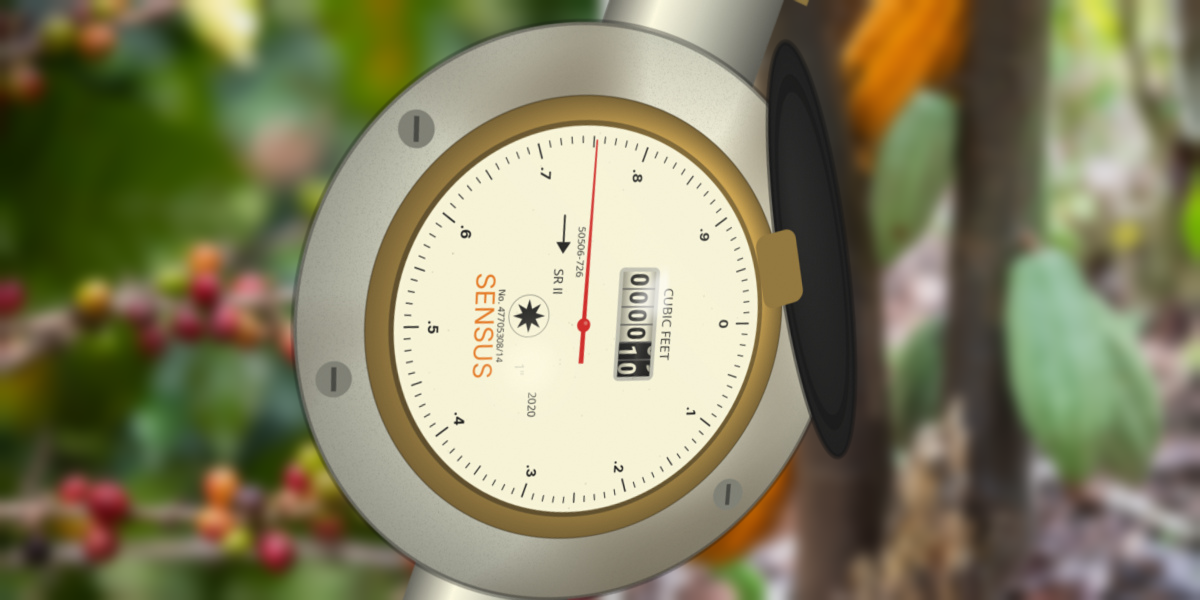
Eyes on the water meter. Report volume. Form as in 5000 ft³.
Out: 9.75 ft³
